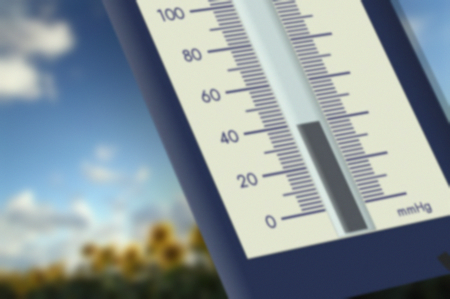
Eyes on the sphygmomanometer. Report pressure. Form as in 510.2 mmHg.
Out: 40 mmHg
